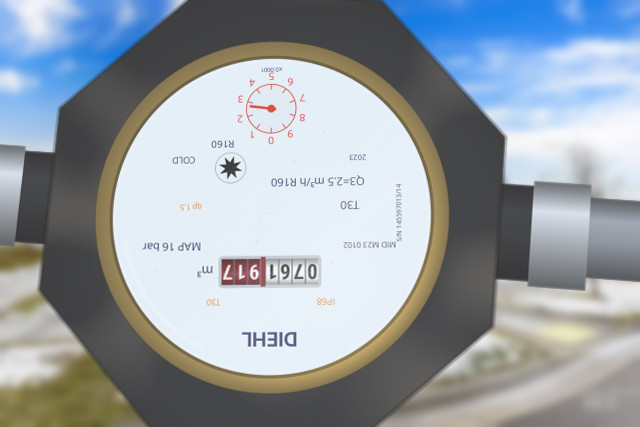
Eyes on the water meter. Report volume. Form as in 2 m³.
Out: 761.9172 m³
